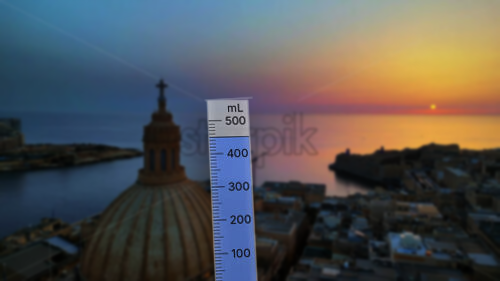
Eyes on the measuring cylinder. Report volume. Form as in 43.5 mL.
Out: 450 mL
